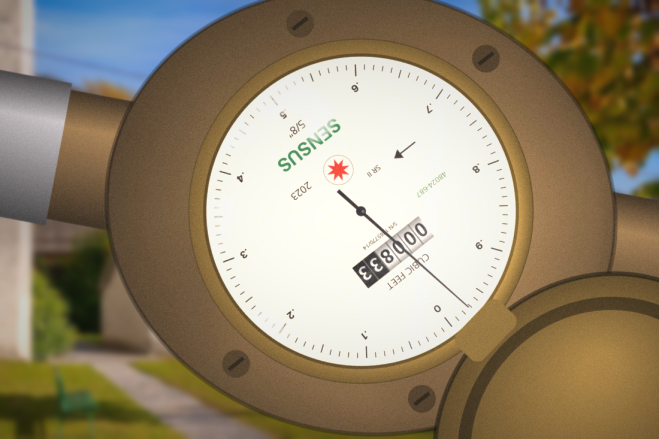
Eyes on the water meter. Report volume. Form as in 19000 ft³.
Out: 832.97 ft³
